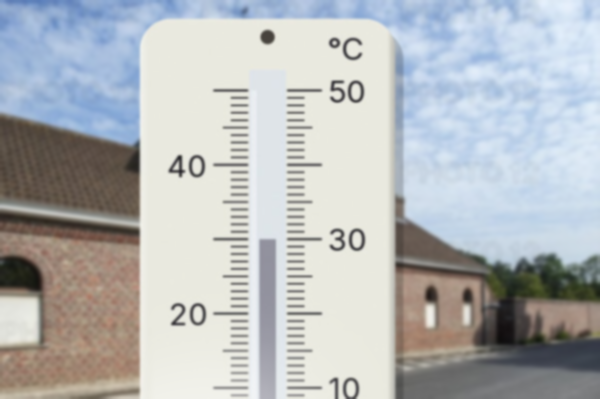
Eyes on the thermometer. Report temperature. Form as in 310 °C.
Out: 30 °C
